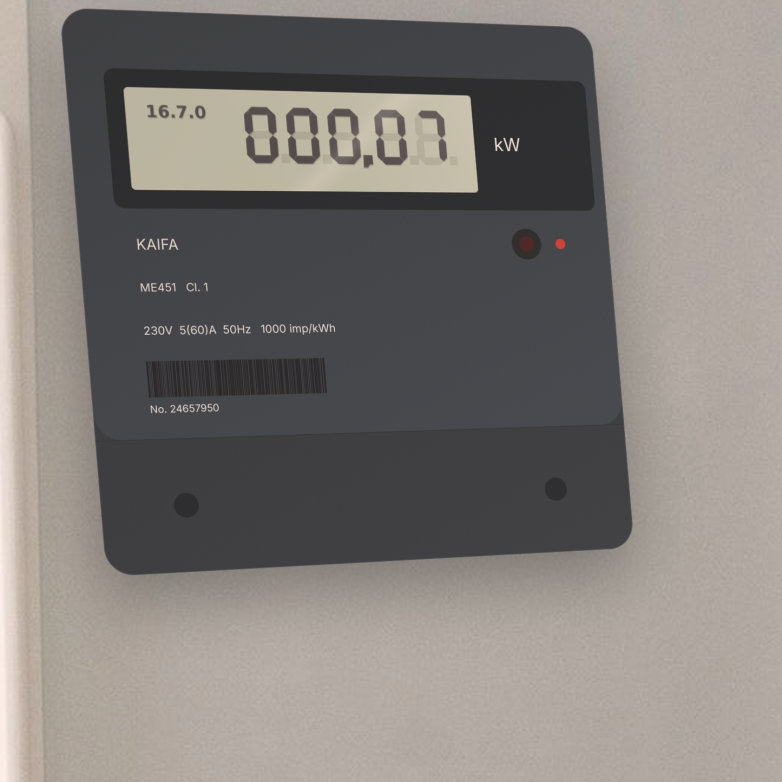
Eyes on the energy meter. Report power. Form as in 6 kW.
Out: 0.07 kW
